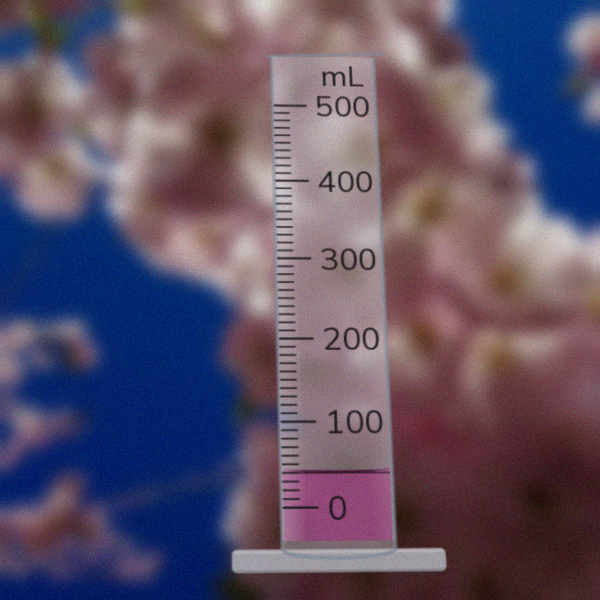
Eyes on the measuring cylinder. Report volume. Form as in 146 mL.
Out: 40 mL
